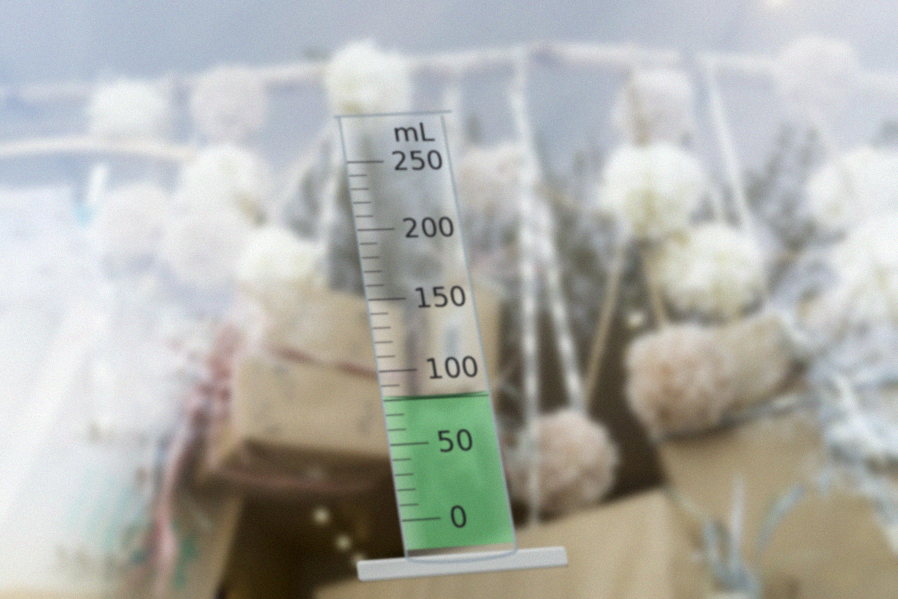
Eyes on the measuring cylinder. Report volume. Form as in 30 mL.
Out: 80 mL
